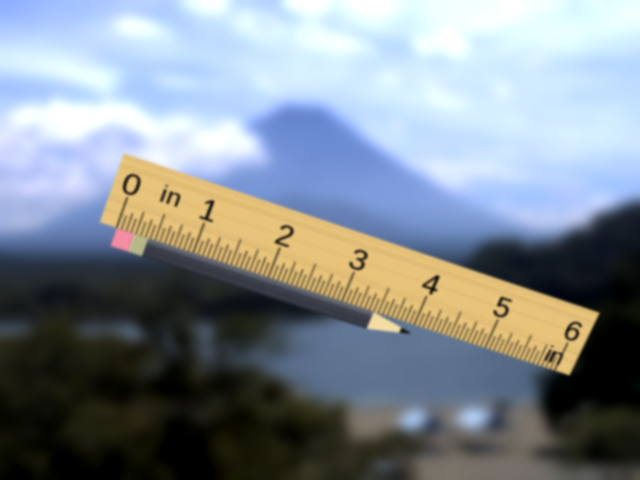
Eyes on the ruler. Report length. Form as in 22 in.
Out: 4 in
